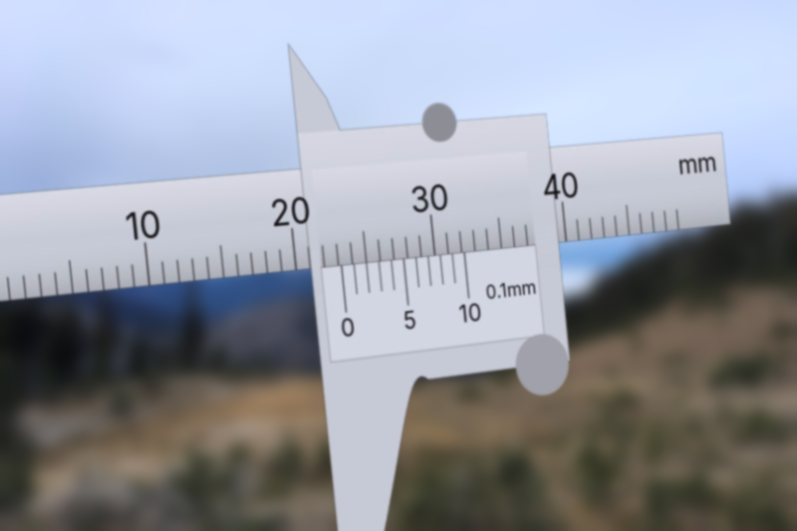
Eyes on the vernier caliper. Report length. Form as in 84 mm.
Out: 23.2 mm
